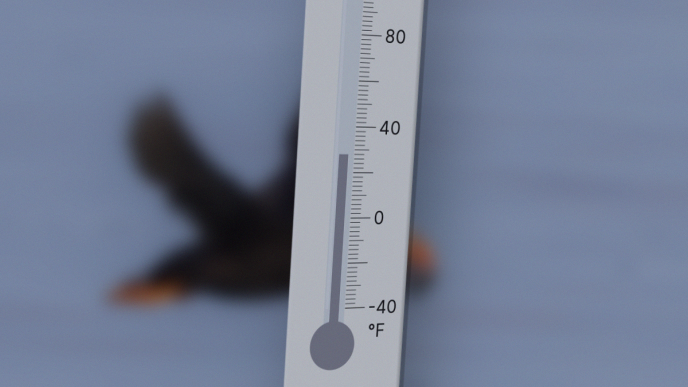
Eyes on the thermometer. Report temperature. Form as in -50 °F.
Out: 28 °F
